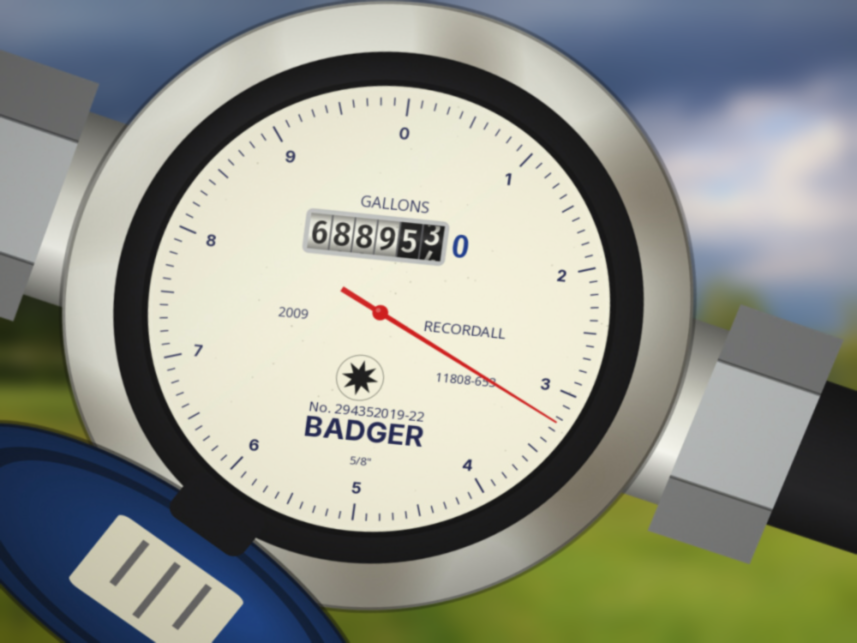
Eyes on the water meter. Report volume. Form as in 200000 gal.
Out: 6889533.2 gal
